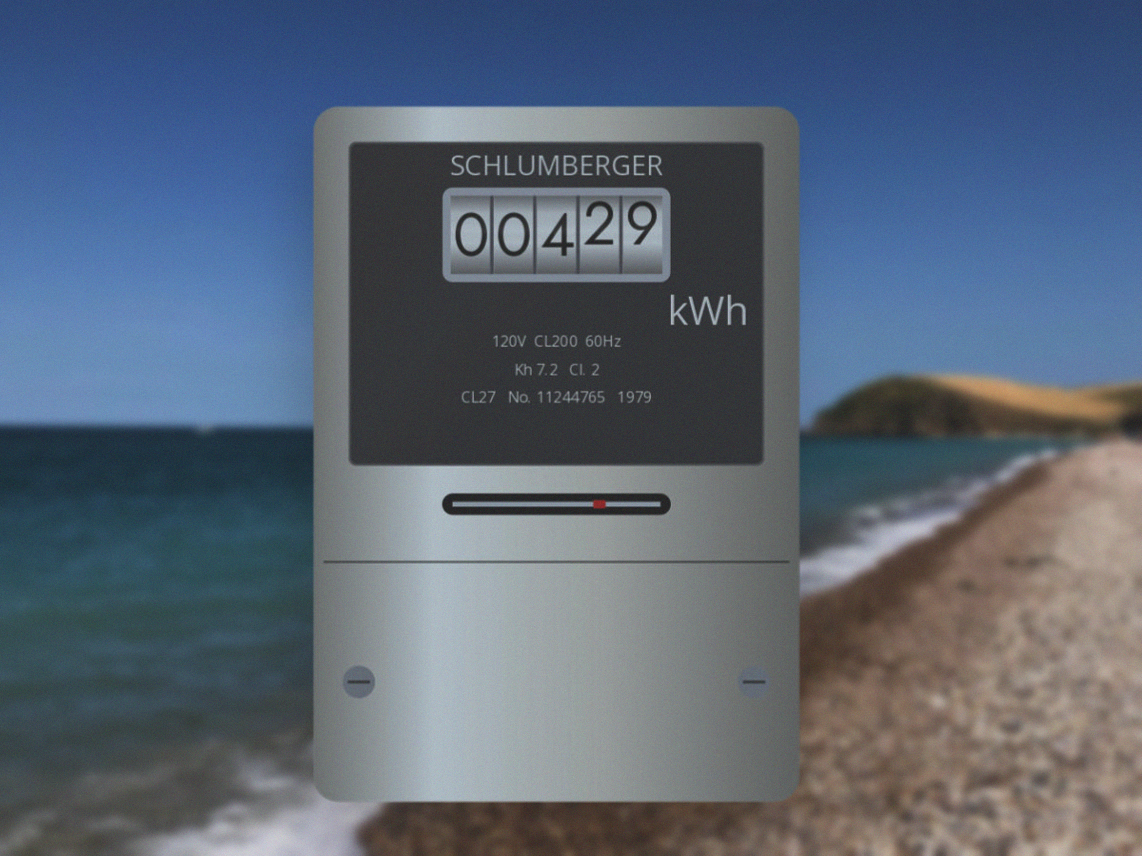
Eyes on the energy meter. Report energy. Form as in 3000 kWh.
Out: 429 kWh
